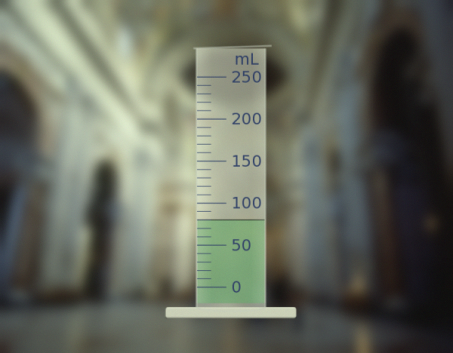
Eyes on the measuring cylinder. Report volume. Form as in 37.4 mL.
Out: 80 mL
